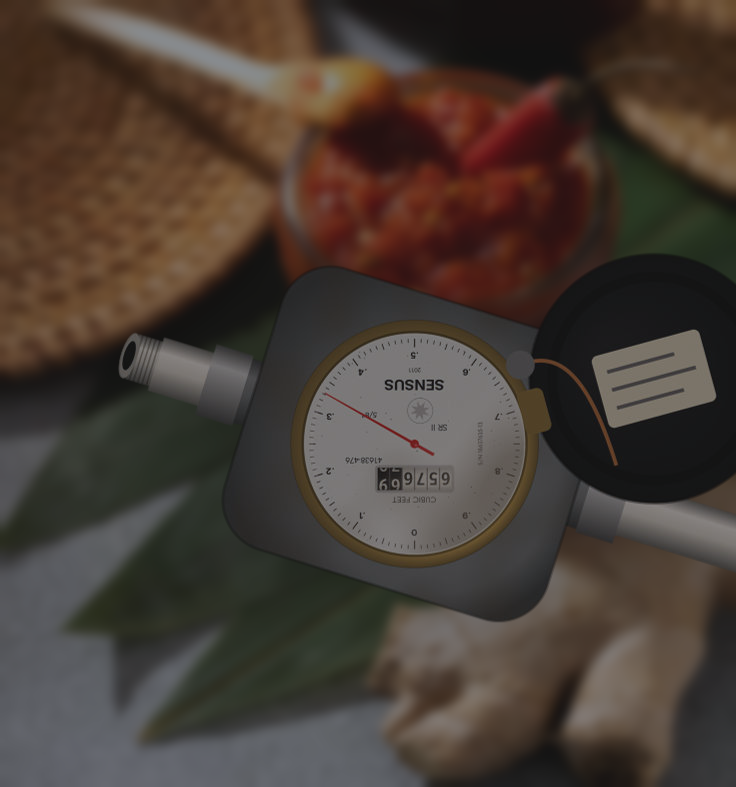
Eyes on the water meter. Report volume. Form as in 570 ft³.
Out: 657669.33 ft³
